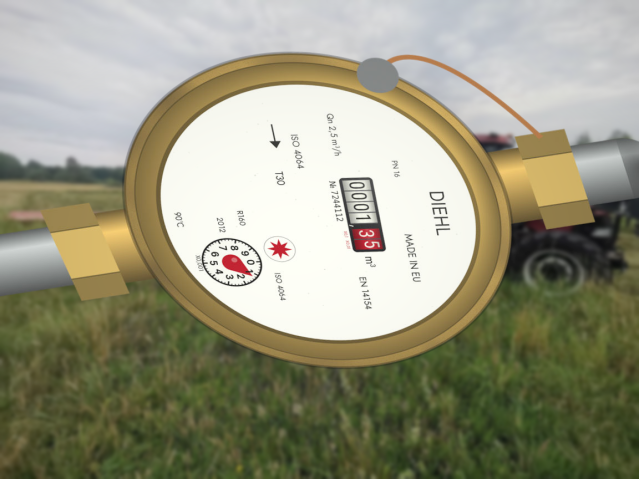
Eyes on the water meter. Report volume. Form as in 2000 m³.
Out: 1.351 m³
